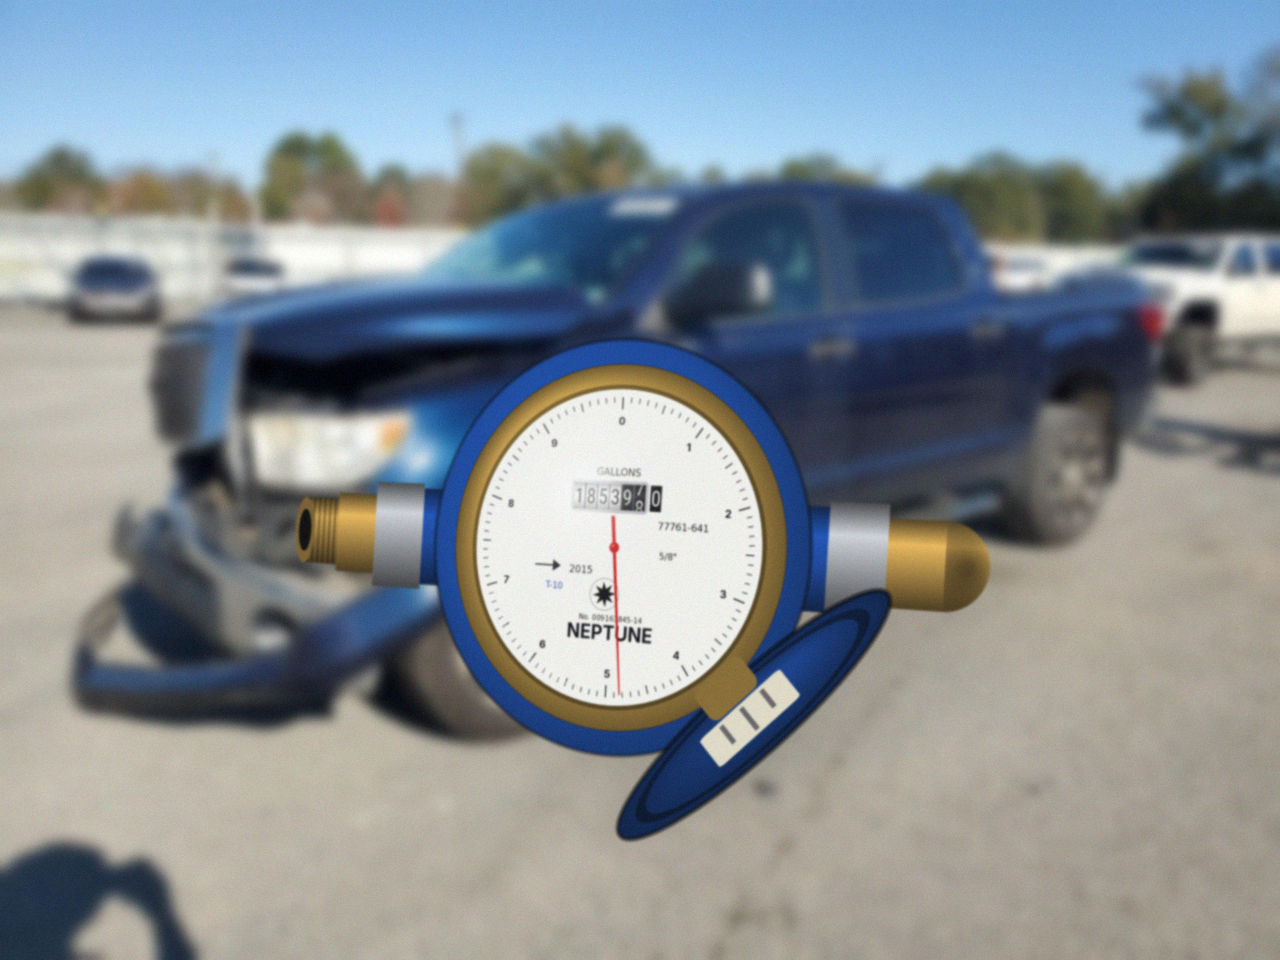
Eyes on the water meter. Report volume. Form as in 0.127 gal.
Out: 1853974.8 gal
